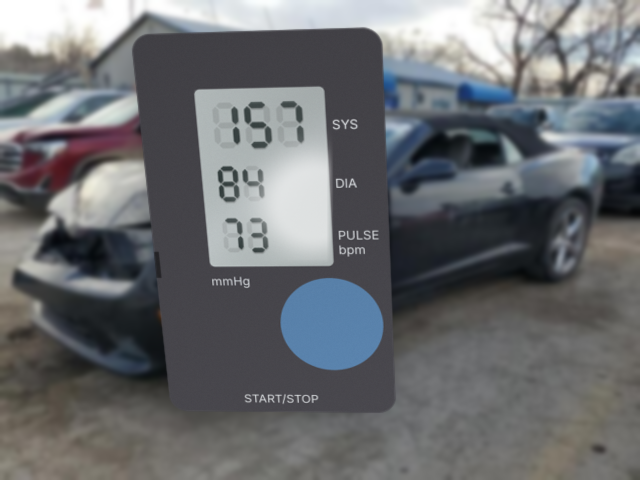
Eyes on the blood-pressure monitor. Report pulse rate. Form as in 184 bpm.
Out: 73 bpm
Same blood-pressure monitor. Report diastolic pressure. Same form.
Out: 84 mmHg
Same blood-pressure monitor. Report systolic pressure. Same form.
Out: 157 mmHg
